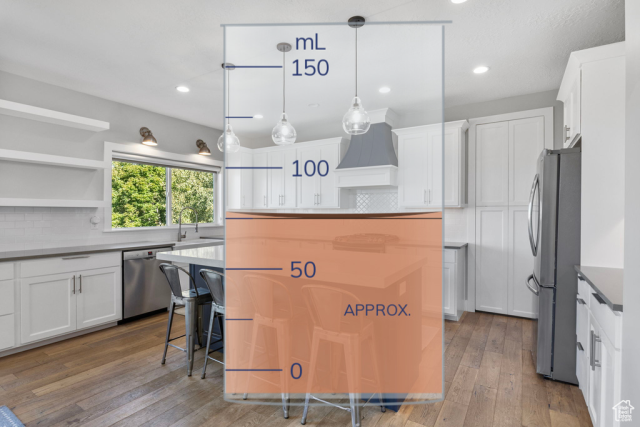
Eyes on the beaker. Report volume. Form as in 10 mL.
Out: 75 mL
